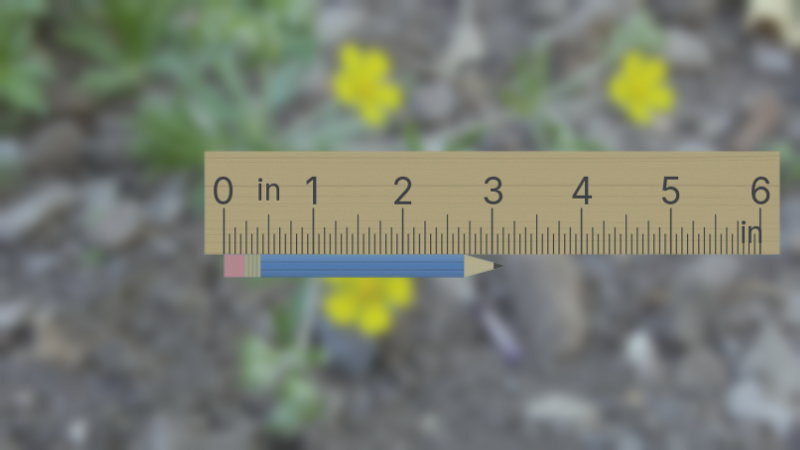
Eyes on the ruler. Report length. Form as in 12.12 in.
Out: 3.125 in
